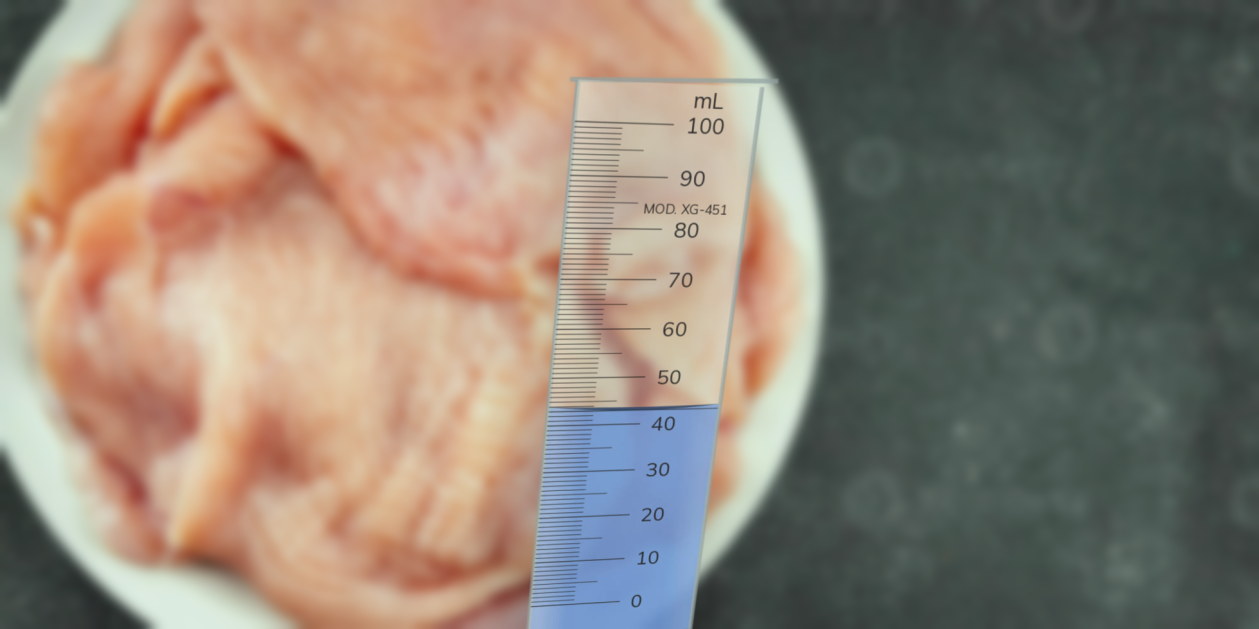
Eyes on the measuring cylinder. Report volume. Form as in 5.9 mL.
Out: 43 mL
